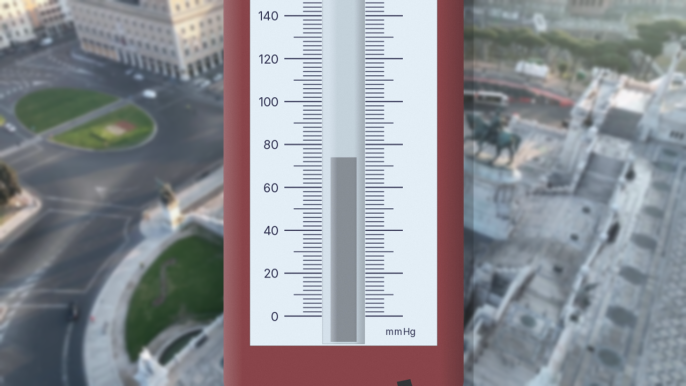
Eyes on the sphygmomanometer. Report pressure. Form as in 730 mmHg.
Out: 74 mmHg
